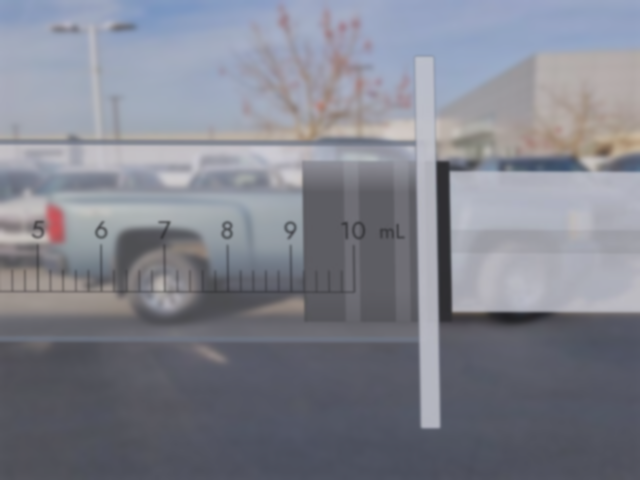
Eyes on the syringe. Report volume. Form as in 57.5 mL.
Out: 9.2 mL
